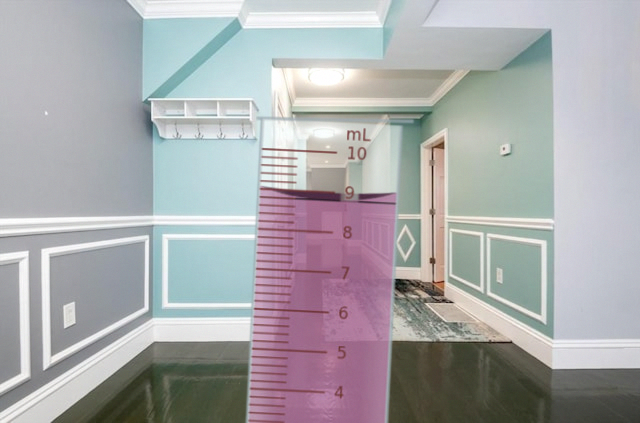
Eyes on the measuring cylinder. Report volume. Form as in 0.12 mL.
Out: 8.8 mL
